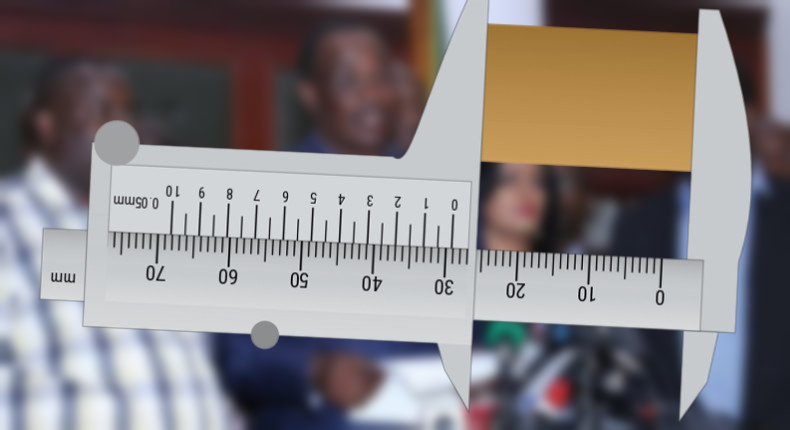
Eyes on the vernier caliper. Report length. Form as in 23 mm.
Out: 29.2 mm
